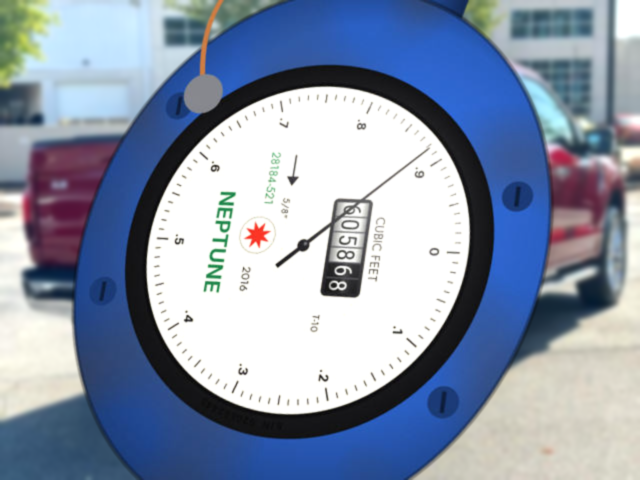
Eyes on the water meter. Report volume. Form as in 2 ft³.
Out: 605867.88 ft³
